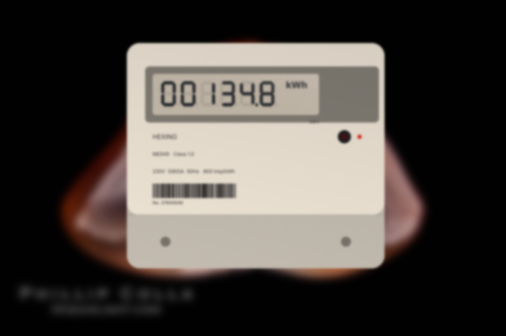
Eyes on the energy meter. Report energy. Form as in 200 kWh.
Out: 134.8 kWh
